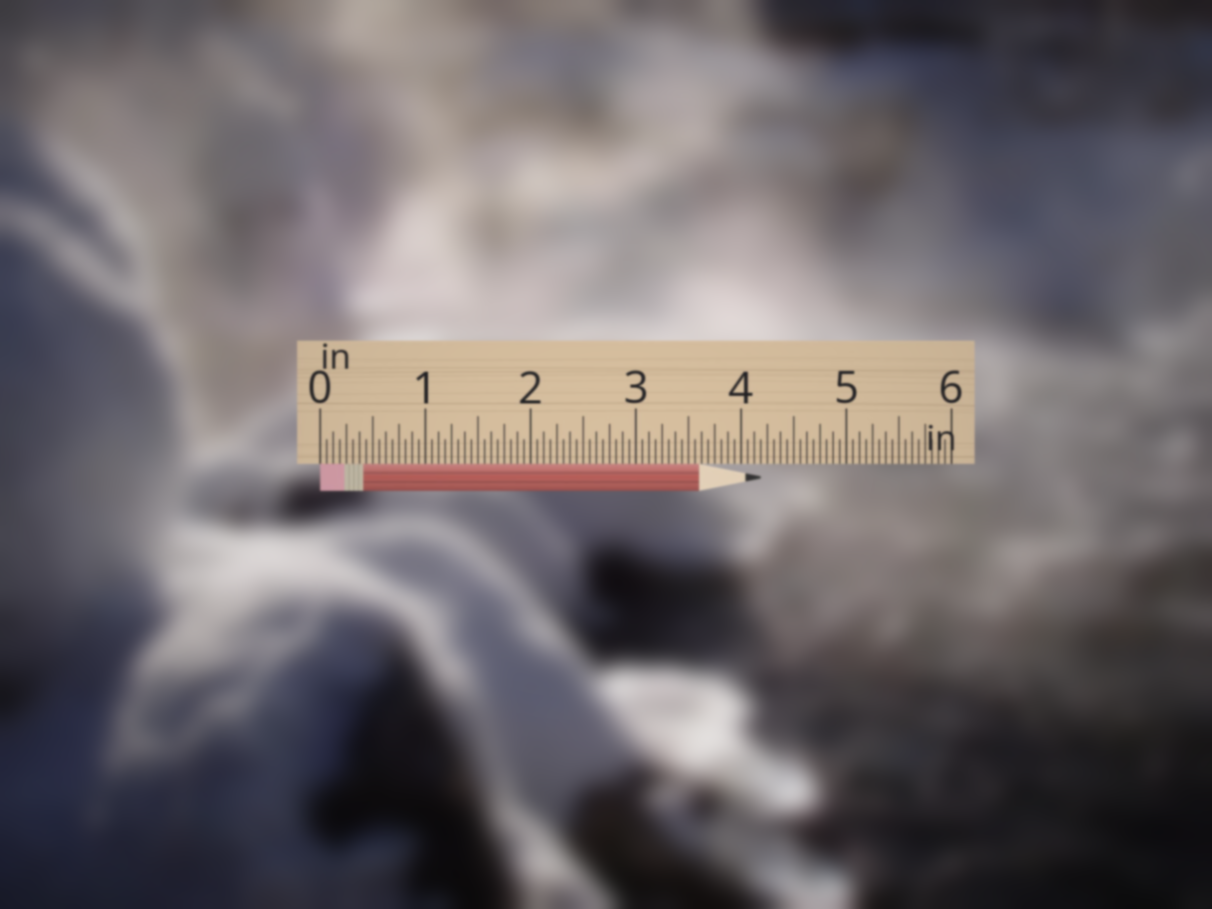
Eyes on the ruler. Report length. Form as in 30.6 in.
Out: 4.1875 in
